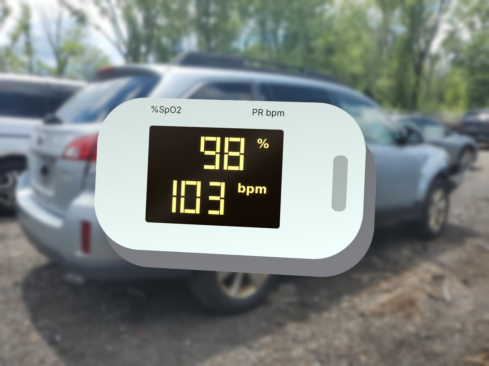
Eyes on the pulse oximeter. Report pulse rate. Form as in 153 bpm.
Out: 103 bpm
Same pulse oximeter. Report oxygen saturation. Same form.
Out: 98 %
